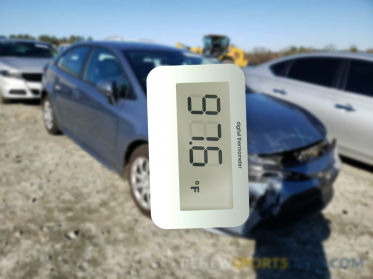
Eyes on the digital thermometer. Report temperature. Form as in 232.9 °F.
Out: 97.6 °F
